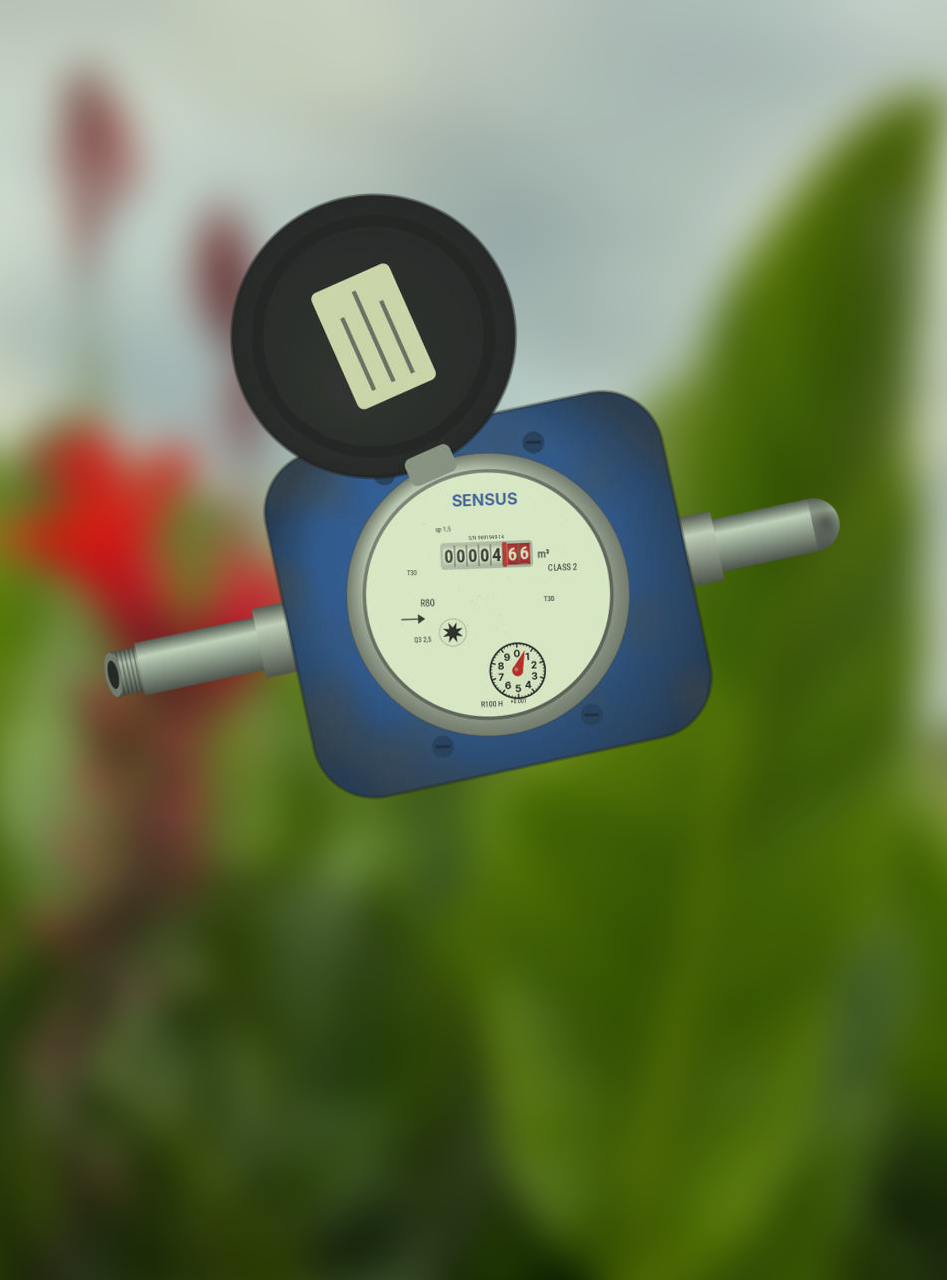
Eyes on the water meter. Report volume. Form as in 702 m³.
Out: 4.660 m³
